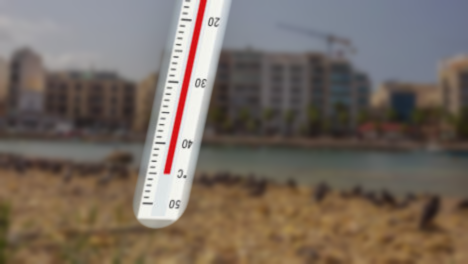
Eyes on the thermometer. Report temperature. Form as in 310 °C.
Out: 45 °C
